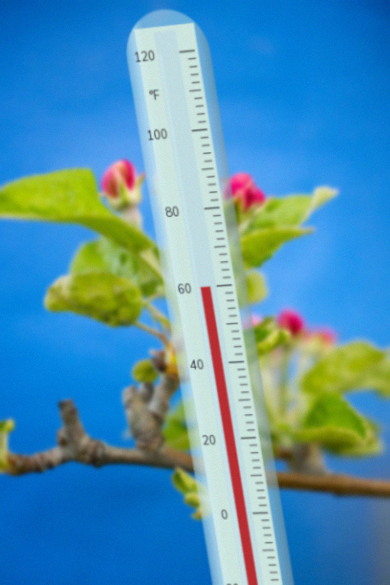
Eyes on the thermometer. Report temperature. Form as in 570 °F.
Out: 60 °F
